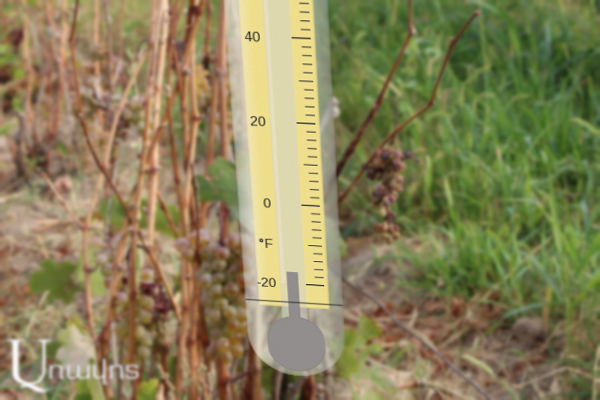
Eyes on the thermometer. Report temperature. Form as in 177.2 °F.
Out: -17 °F
